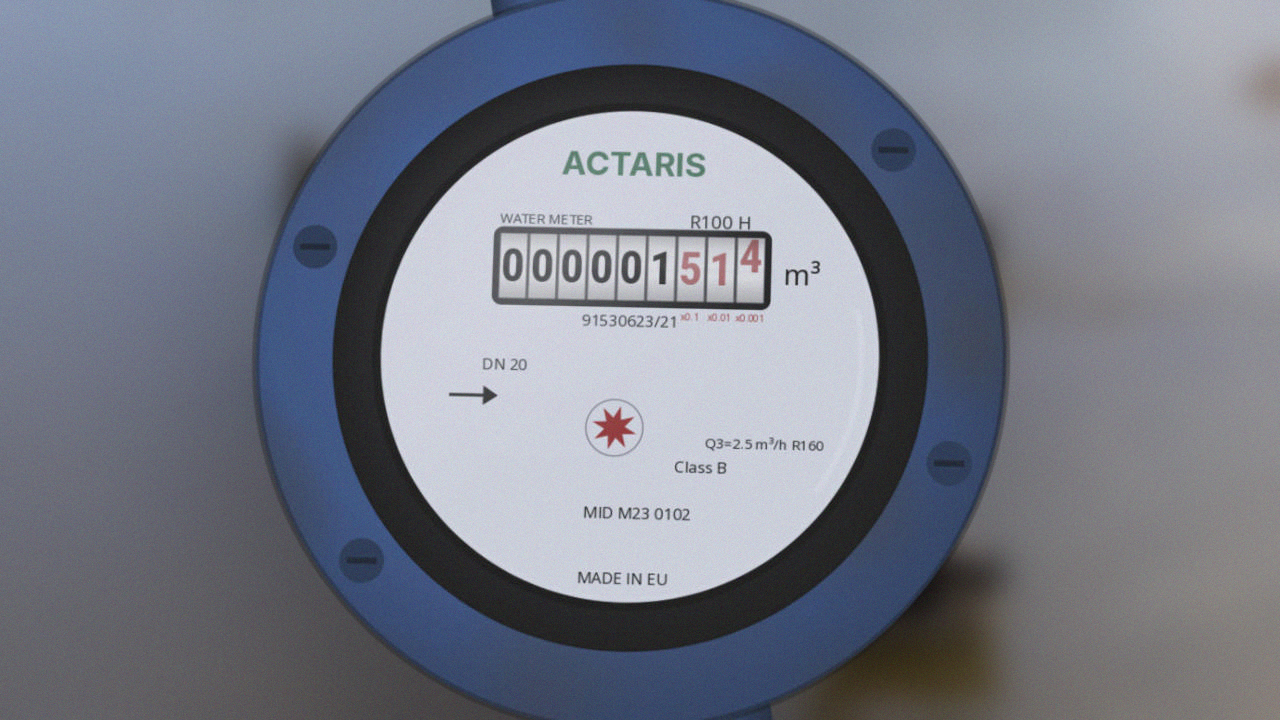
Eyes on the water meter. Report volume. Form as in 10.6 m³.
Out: 1.514 m³
